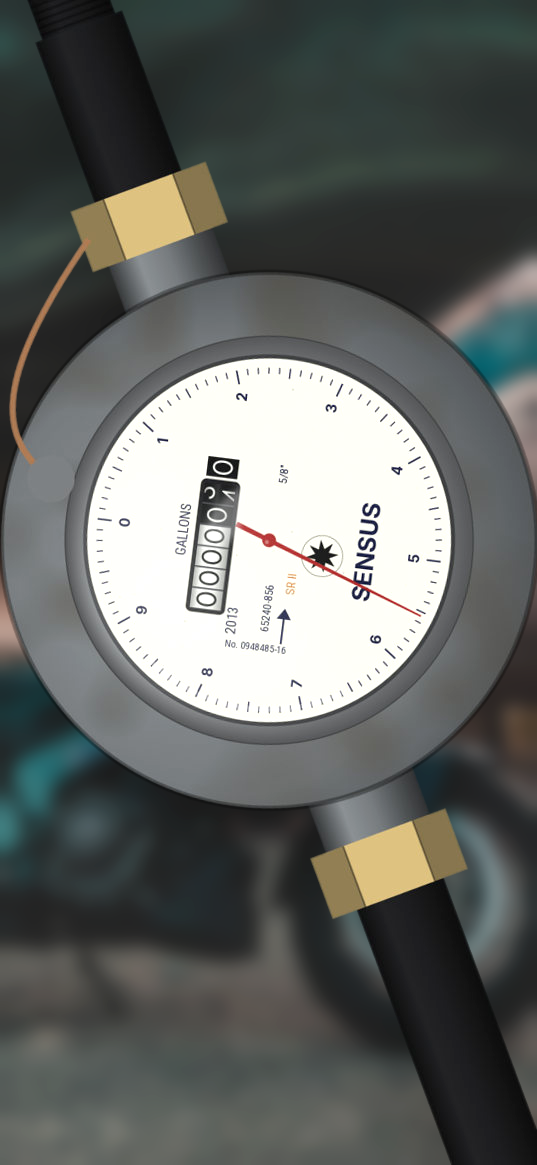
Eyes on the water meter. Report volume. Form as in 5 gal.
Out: 35.5 gal
